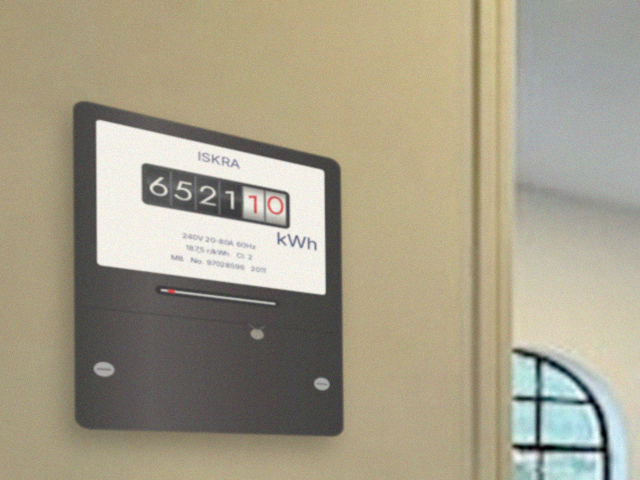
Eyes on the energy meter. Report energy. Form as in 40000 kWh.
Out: 6521.10 kWh
